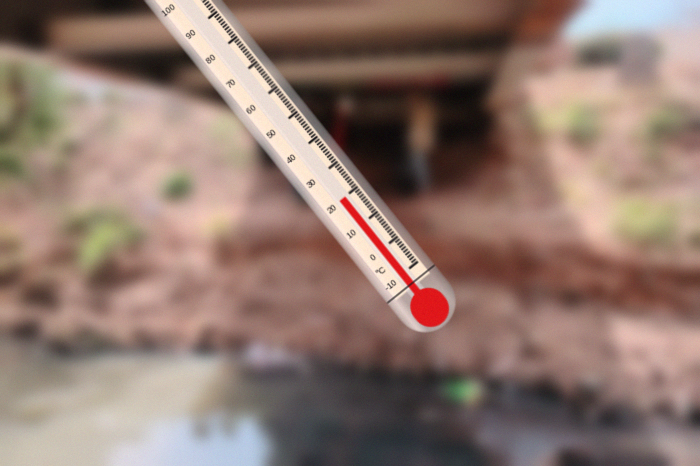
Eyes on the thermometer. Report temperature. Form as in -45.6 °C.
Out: 20 °C
